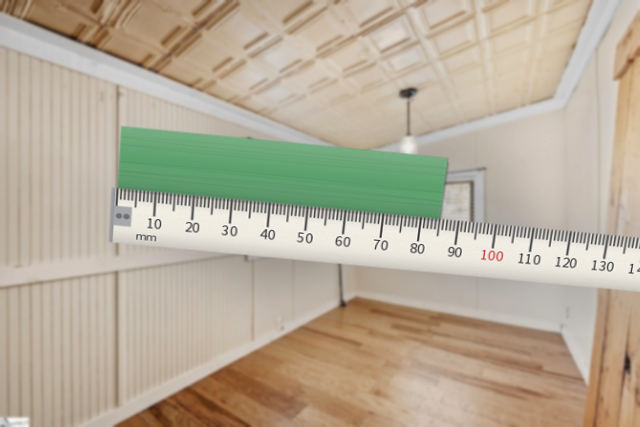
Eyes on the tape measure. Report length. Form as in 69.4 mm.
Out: 85 mm
